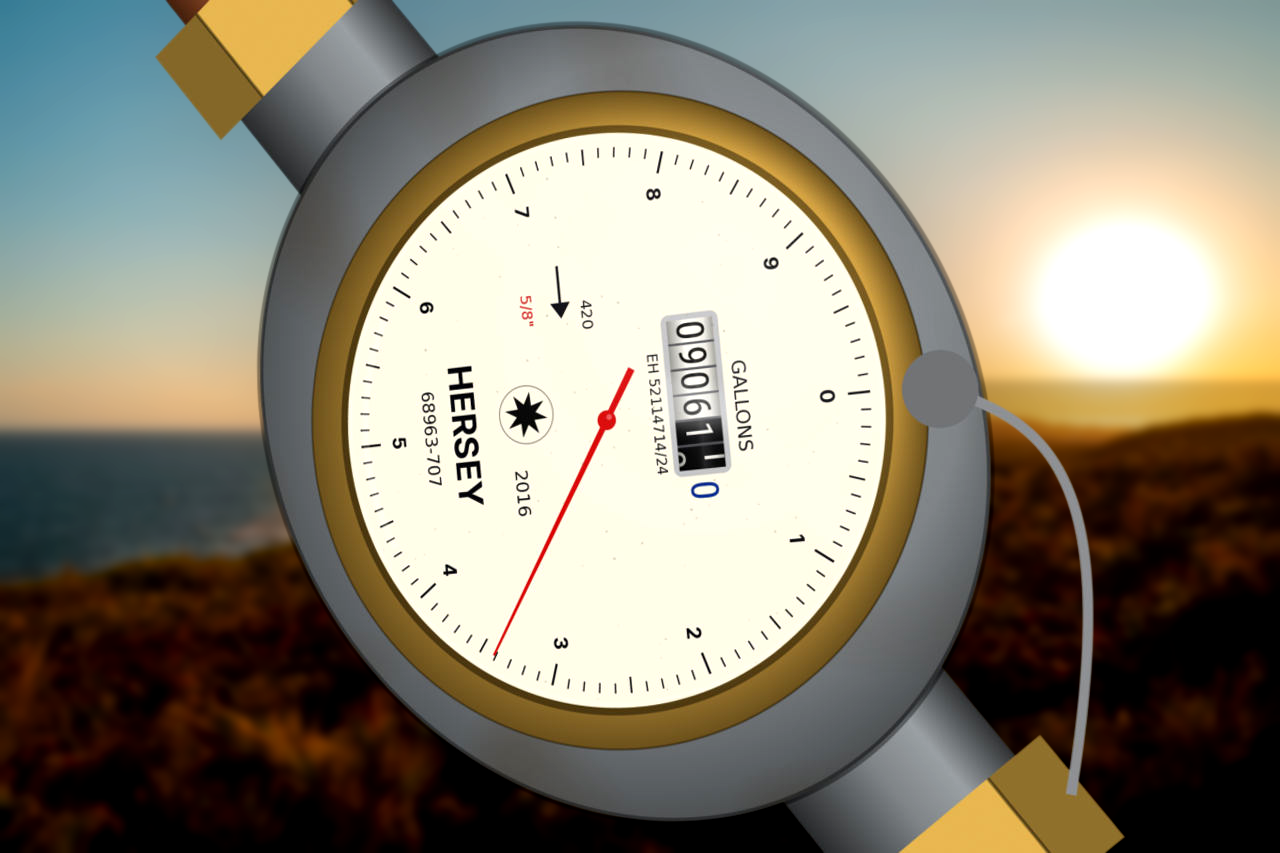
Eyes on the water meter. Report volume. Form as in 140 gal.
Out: 906113.4 gal
